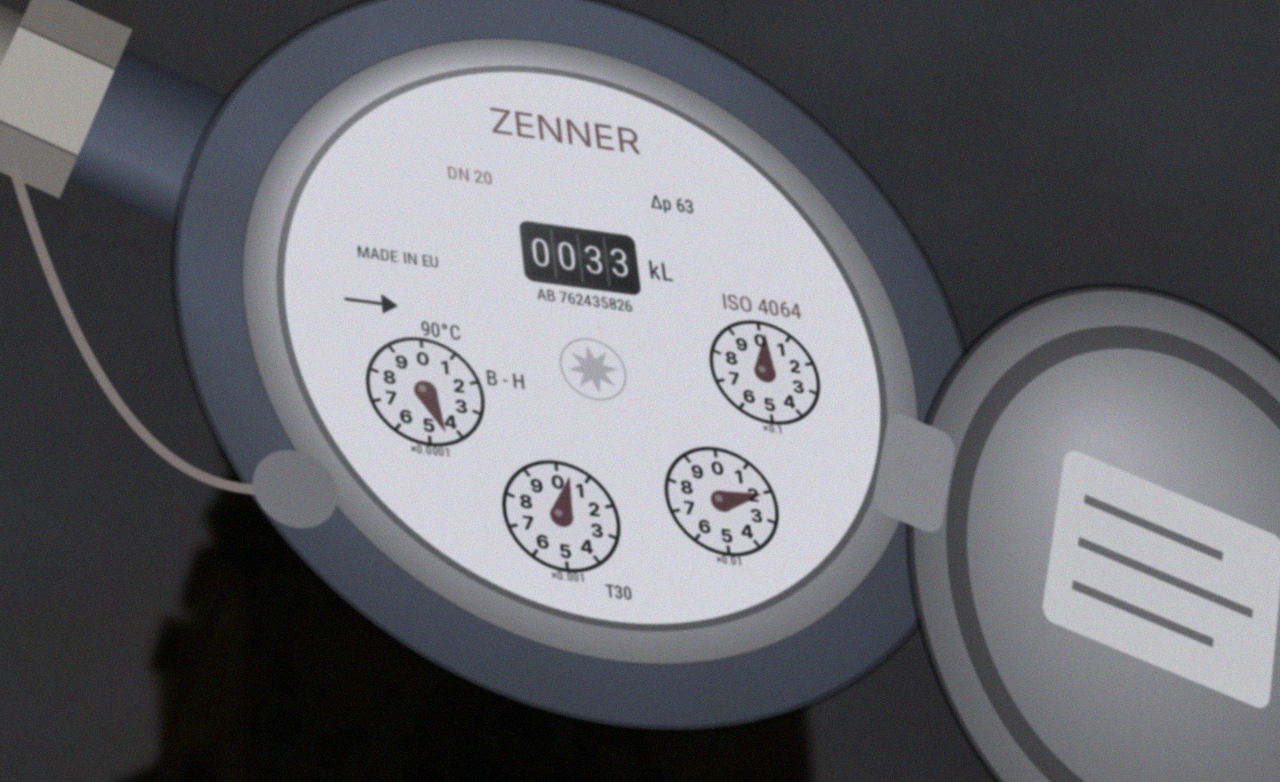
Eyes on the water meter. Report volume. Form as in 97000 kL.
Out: 33.0204 kL
